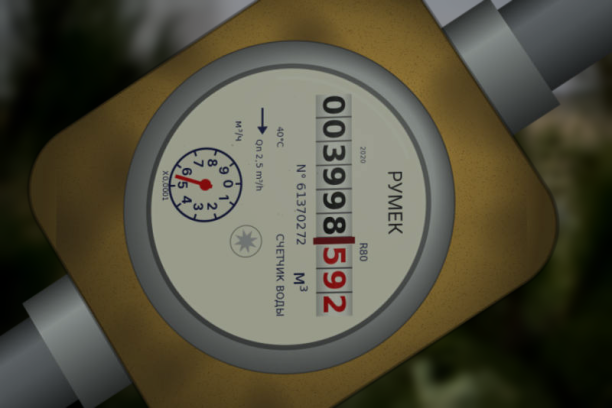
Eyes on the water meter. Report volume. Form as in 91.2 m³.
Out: 3998.5925 m³
